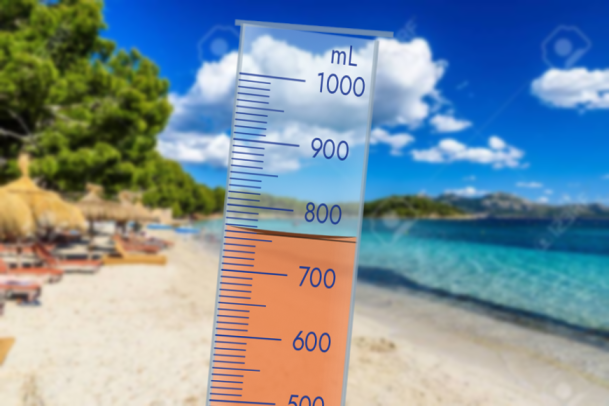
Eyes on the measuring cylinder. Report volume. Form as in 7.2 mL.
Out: 760 mL
